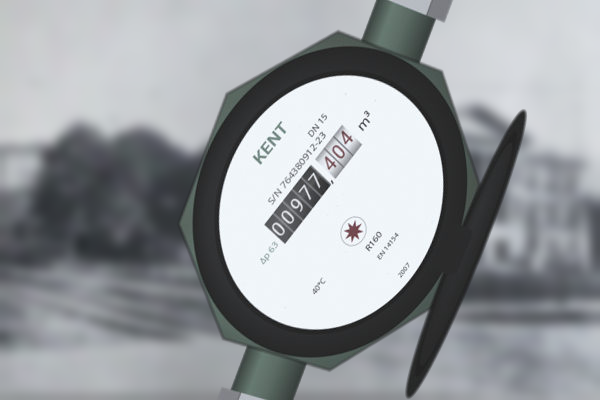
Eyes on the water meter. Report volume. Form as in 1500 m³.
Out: 977.404 m³
